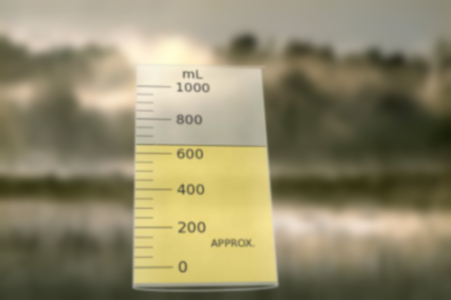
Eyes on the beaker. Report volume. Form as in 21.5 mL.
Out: 650 mL
